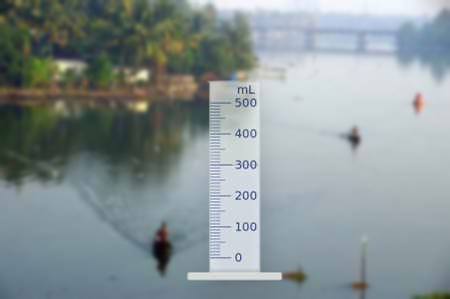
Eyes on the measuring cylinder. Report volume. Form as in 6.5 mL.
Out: 300 mL
